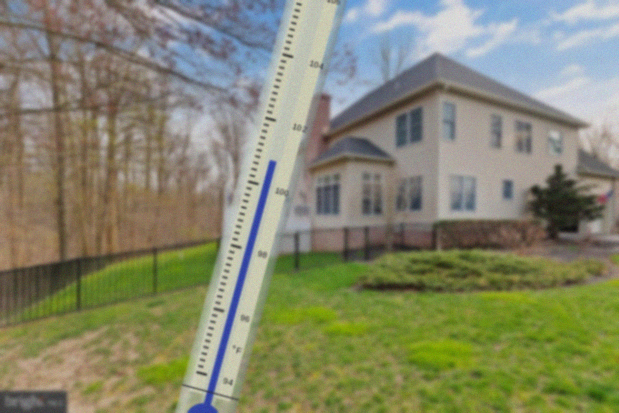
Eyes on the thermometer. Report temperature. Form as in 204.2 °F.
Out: 100.8 °F
